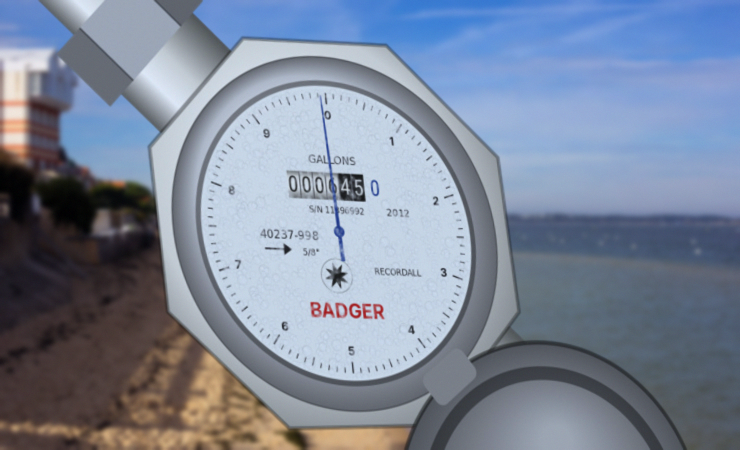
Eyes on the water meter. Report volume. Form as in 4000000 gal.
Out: 6449.9 gal
